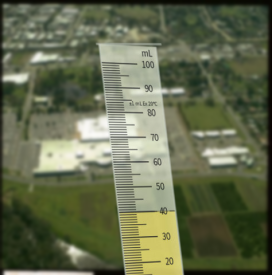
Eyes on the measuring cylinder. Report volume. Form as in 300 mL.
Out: 40 mL
